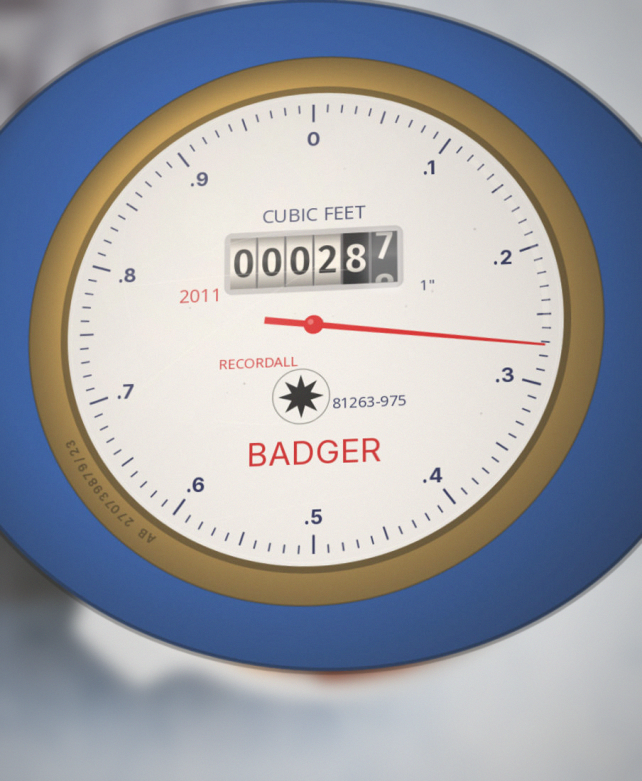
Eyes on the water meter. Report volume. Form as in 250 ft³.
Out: 287.27 ft³
